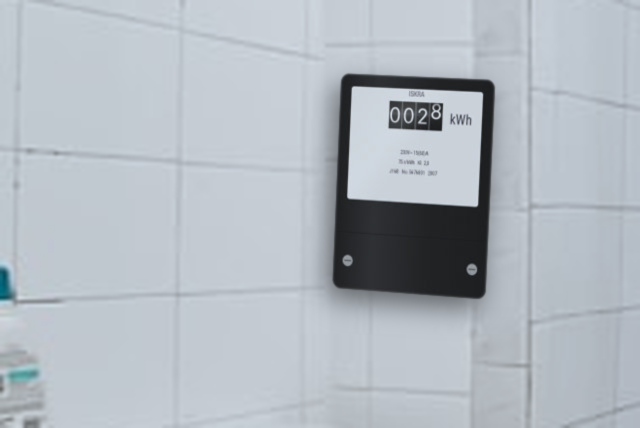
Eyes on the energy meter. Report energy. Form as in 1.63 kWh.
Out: 28 kWh
